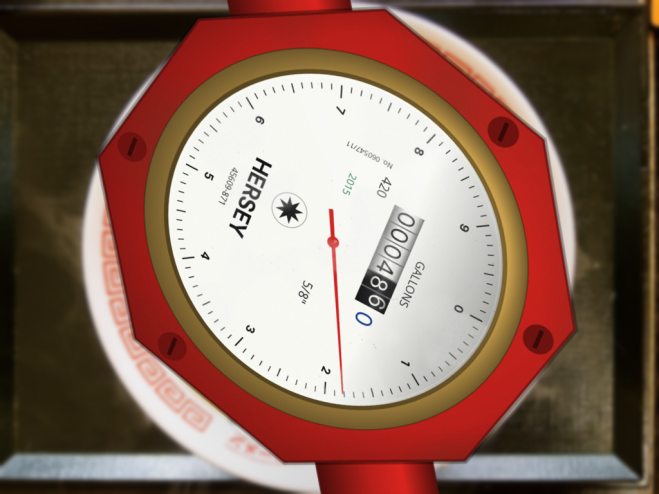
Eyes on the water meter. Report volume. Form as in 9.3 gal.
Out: 4861.8 gal
